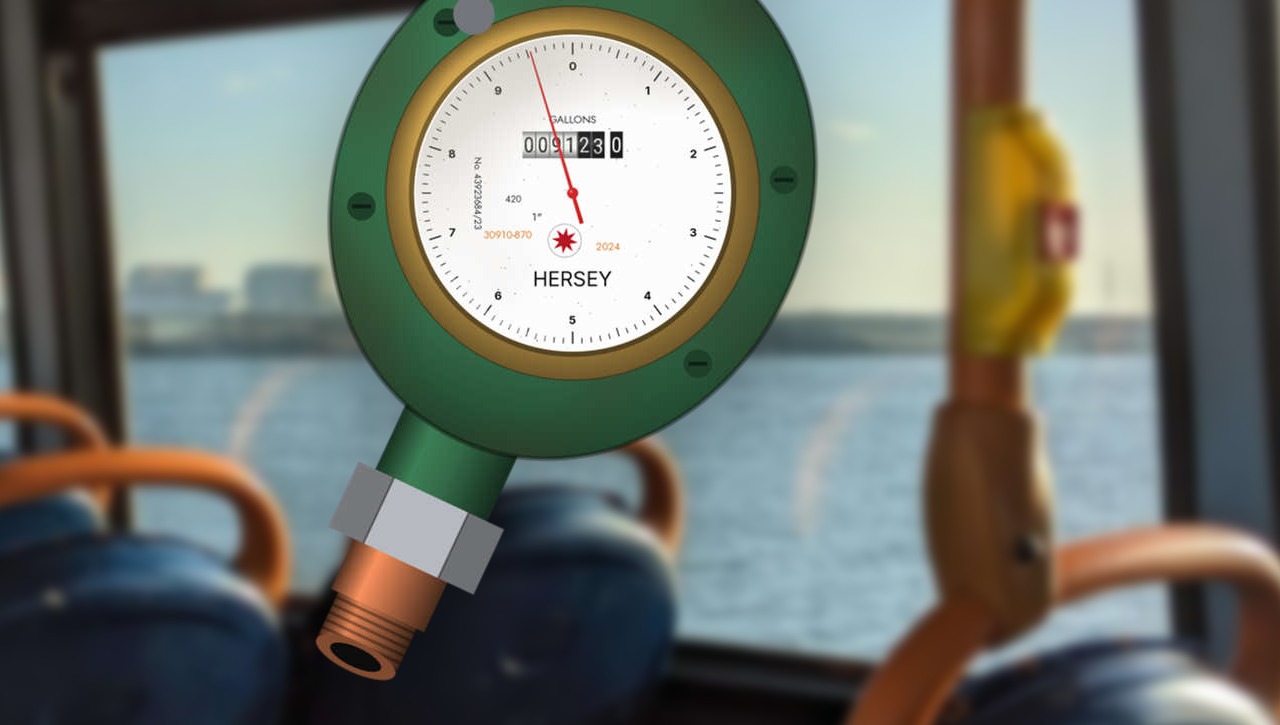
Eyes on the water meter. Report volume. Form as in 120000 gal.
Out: 91229.5 gal
